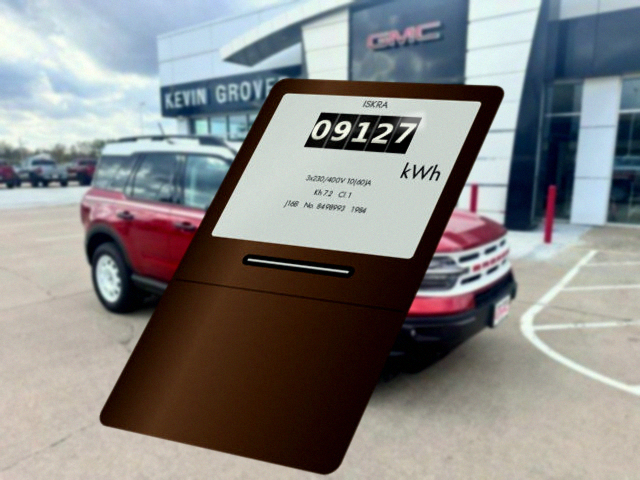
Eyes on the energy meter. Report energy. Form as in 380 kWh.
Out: 9127 kWh
